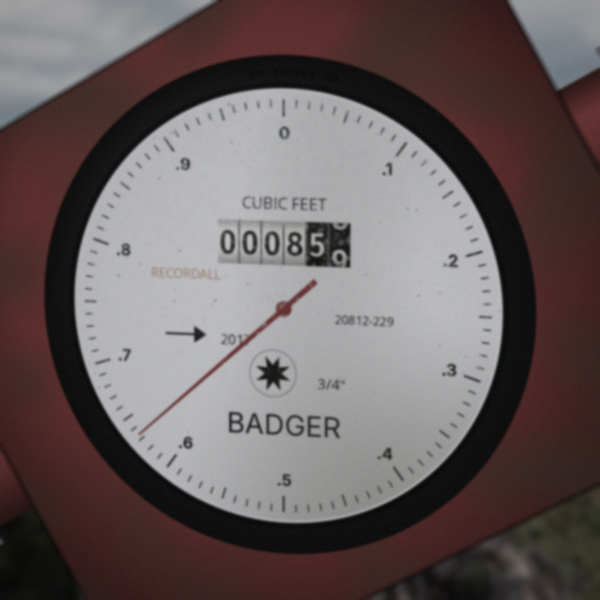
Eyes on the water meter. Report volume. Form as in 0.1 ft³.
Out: 858.63 ft³
